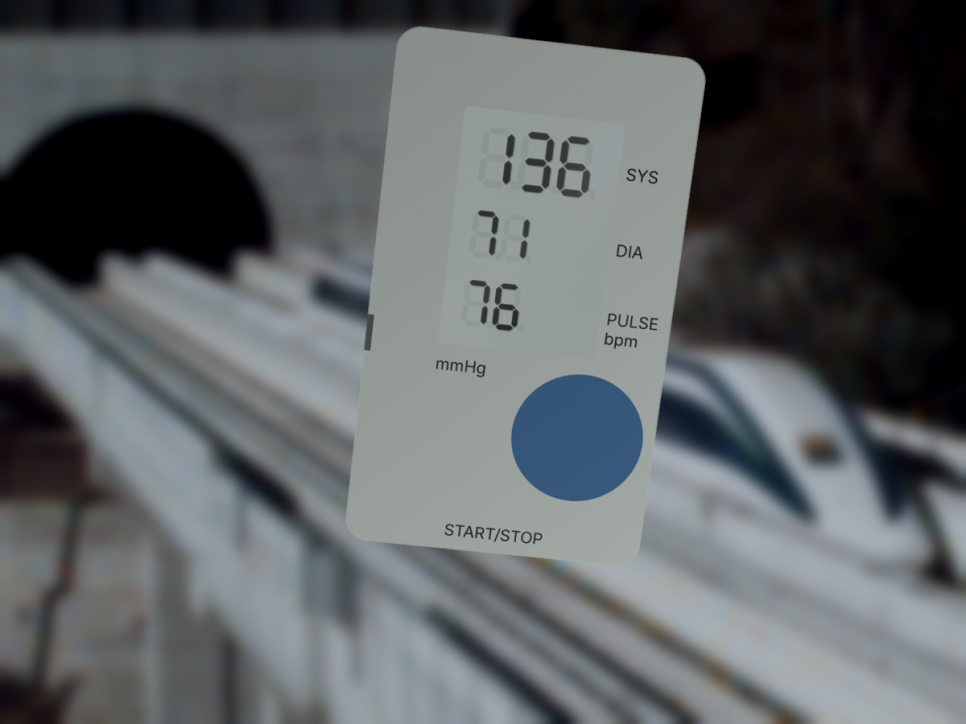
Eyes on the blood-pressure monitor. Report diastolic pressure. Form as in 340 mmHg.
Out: 71 mmHg
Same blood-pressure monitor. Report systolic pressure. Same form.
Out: 136 mmHg
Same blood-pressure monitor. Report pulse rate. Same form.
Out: 76 bpm
